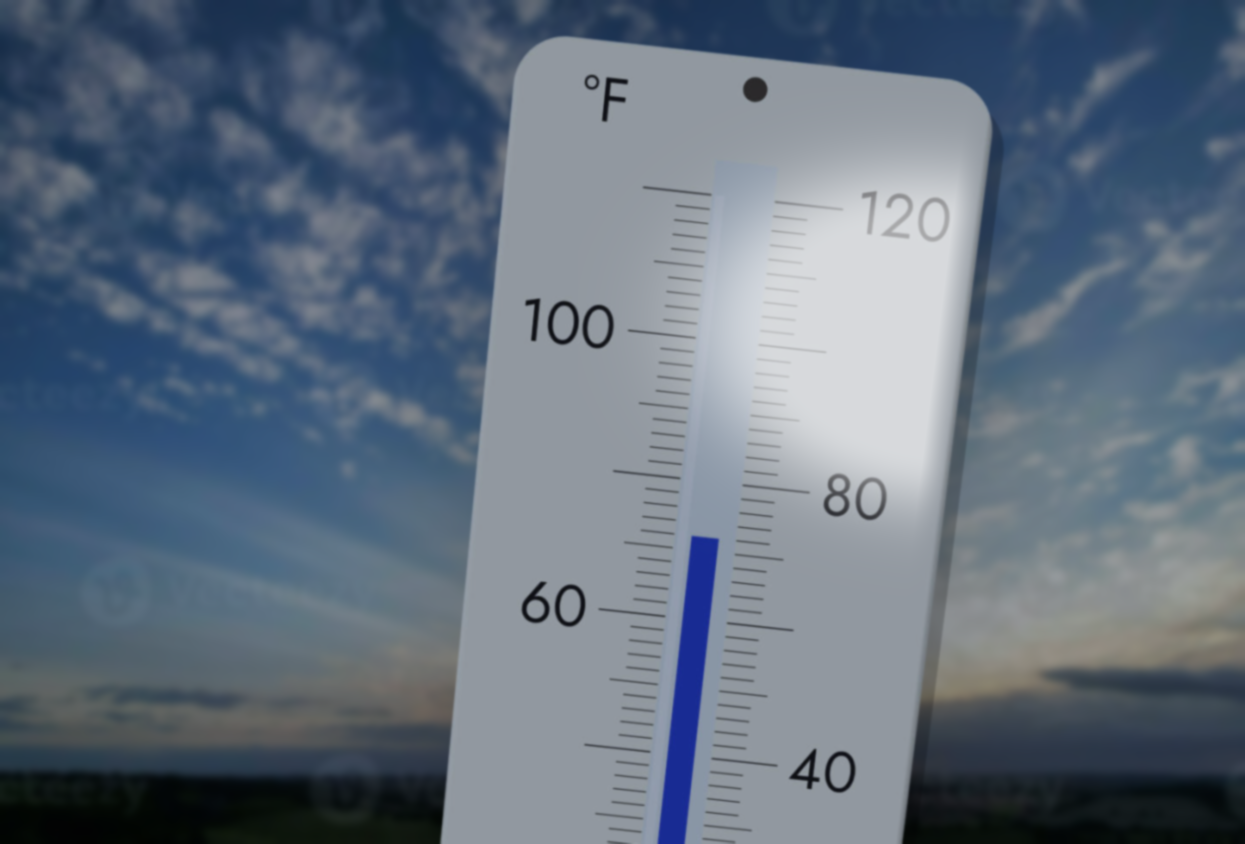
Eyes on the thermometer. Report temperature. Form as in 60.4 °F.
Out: 72 °F
